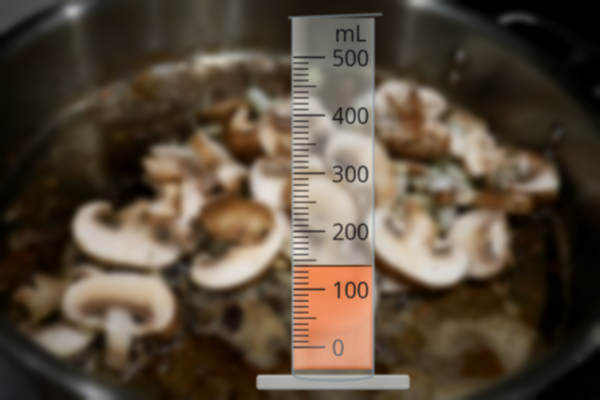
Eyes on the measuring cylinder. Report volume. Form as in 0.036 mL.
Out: 140 mL
